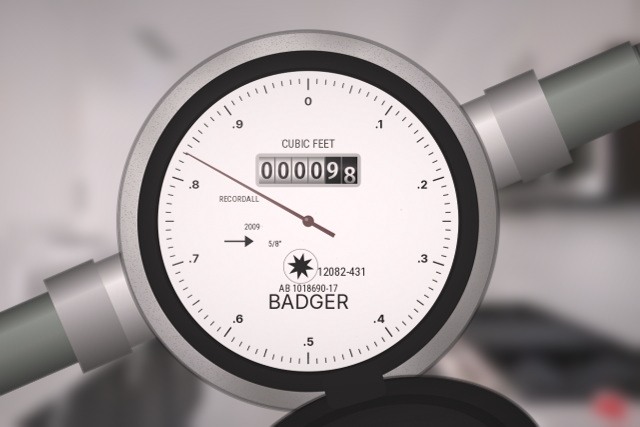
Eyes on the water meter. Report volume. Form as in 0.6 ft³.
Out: 97.83 ft³
